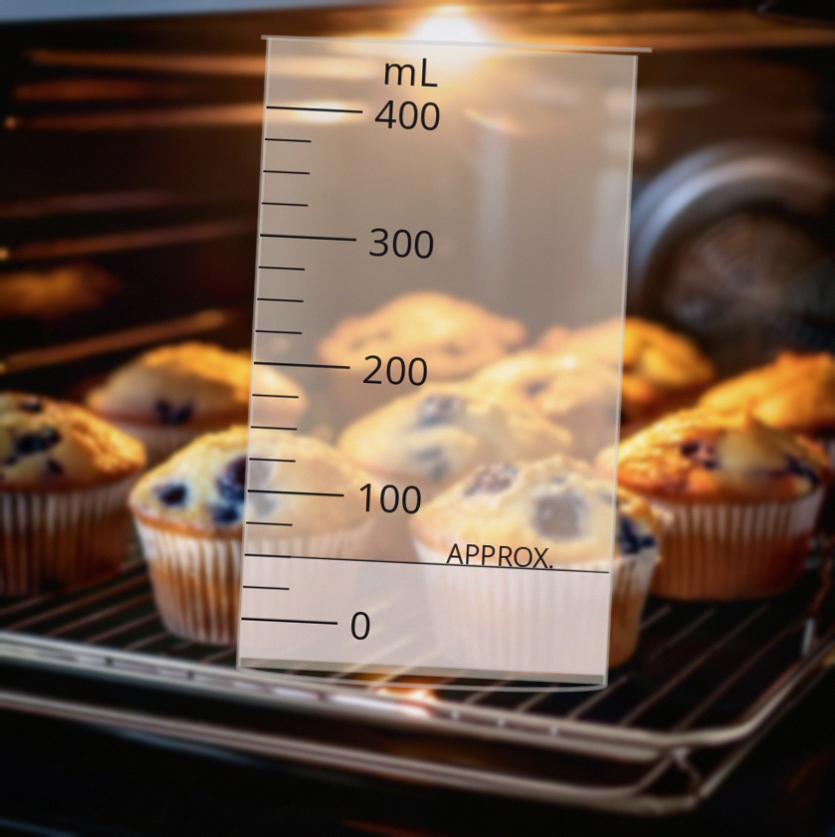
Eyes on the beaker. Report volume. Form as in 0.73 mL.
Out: 50 mL
